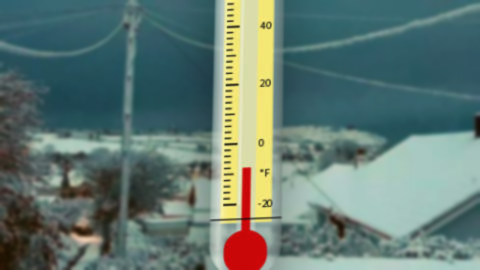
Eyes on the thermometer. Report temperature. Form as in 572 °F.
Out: -8 °F
